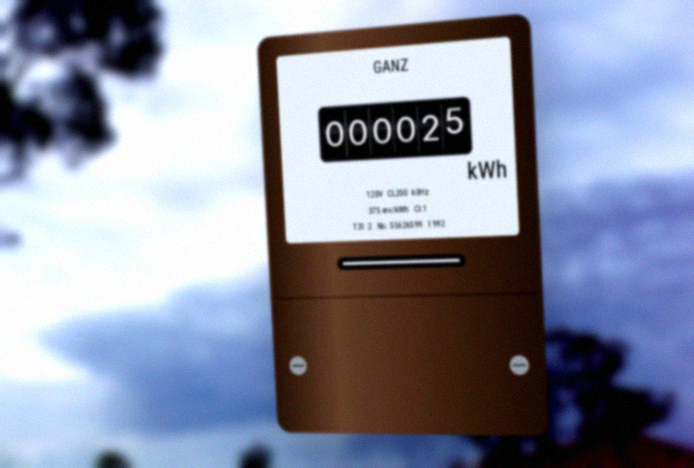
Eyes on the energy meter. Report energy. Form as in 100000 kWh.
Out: 25 kWh
